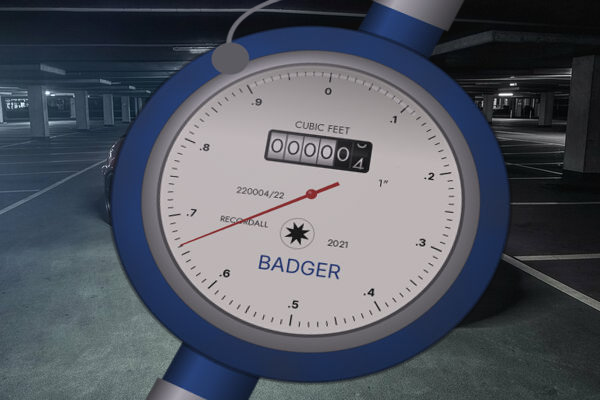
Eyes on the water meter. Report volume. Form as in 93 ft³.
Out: 3.66 ft³
